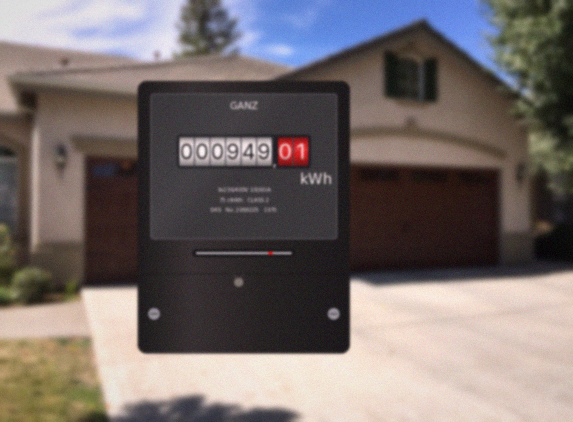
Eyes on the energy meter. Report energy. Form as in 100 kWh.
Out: 949.01 kWh
